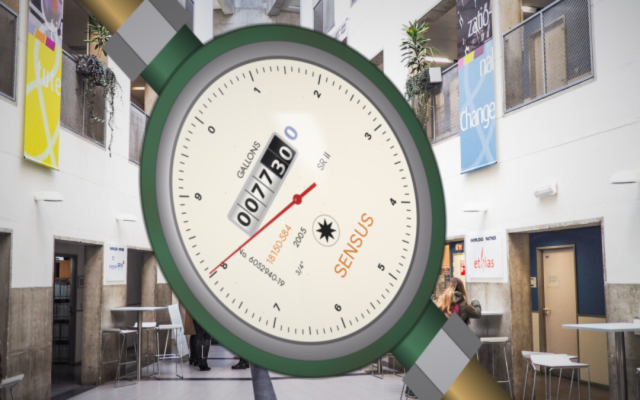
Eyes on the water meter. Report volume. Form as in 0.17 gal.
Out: 77298.0 gal
